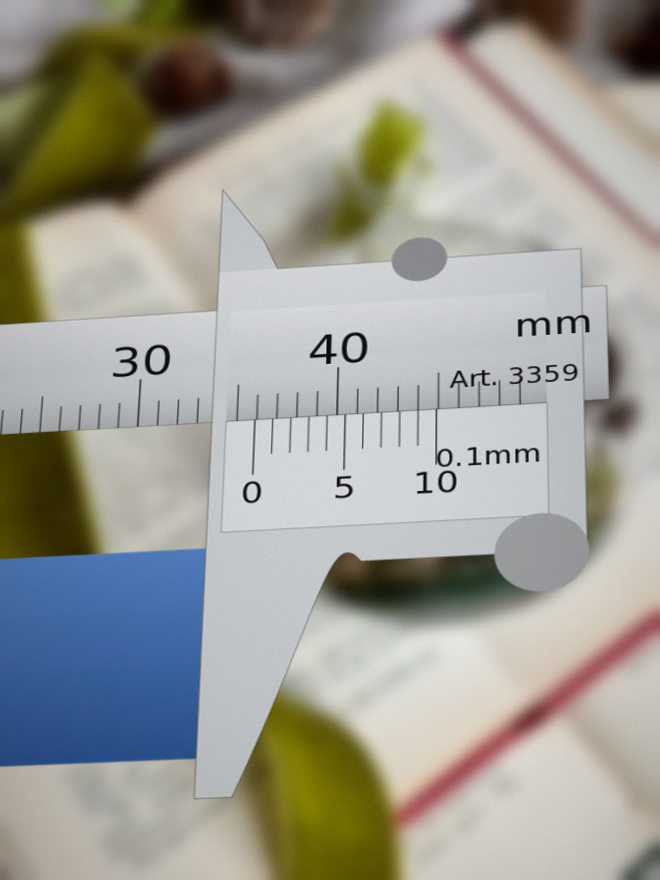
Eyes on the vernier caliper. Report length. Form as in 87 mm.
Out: 35.9 mm
